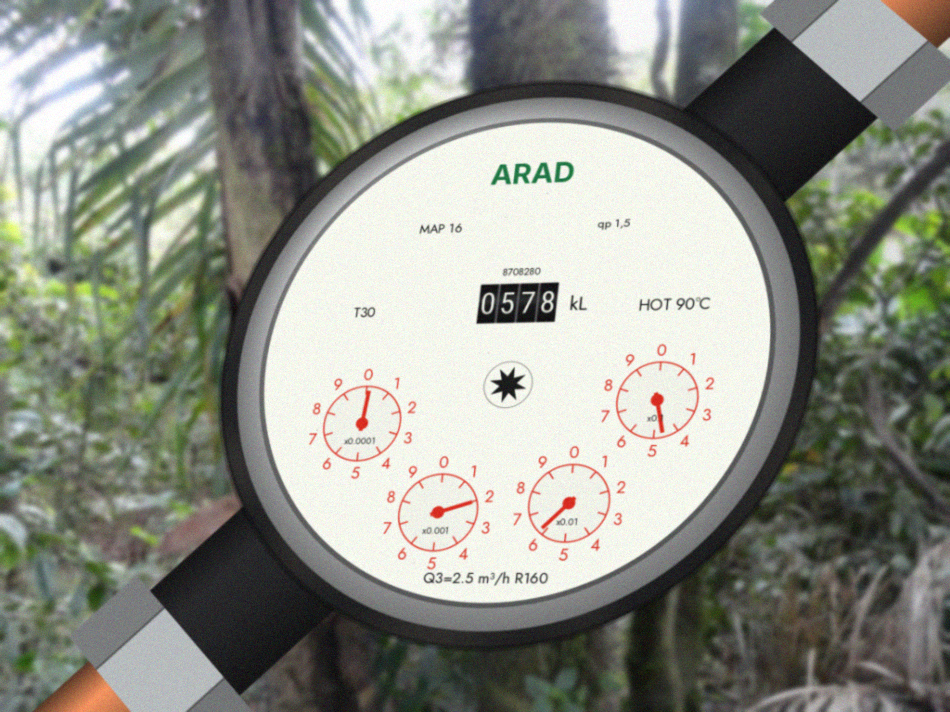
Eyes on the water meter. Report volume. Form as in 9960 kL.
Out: 578.4620 kL
